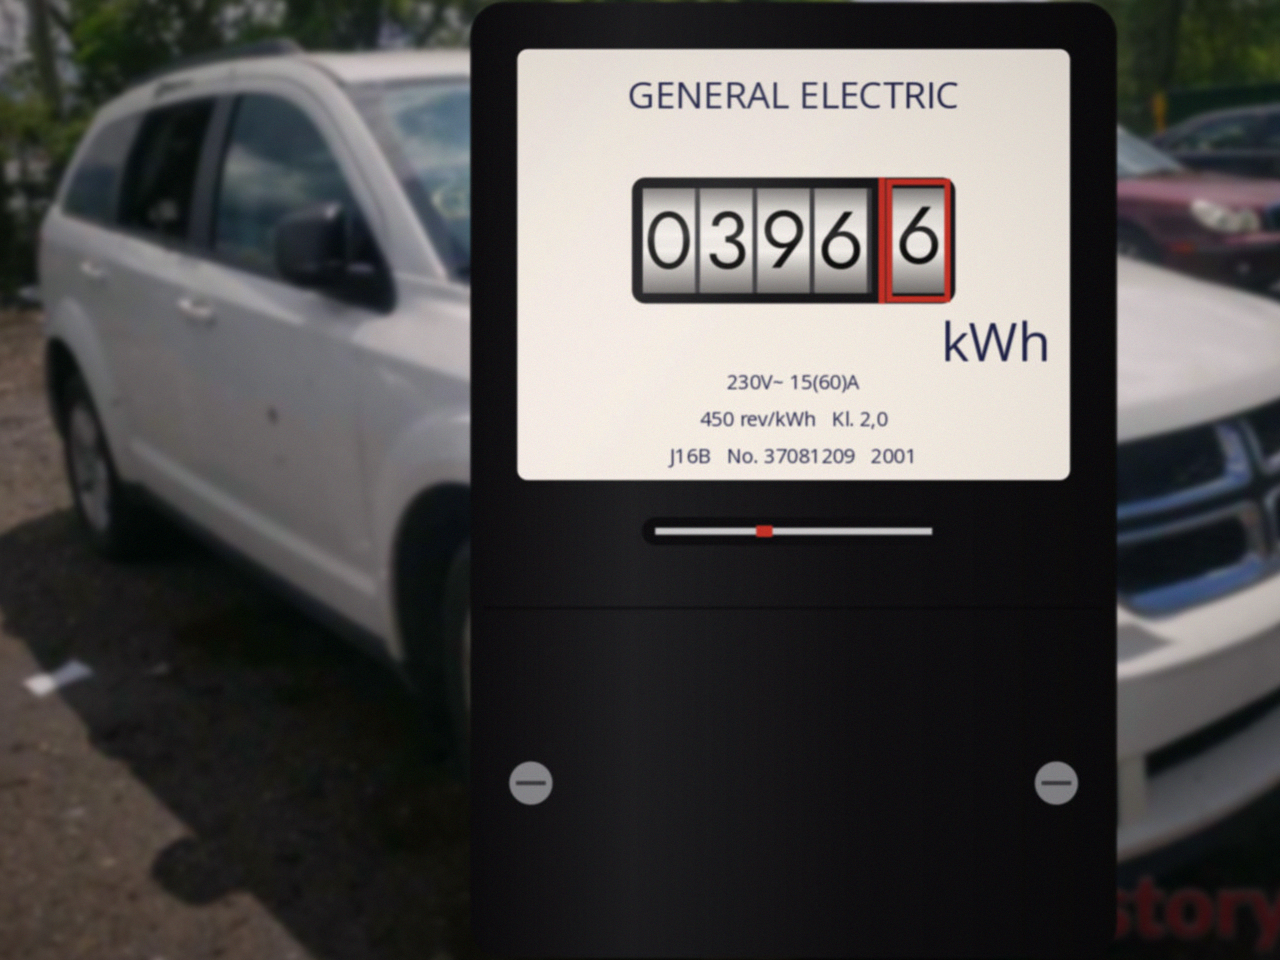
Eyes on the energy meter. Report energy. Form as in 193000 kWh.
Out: 396.6 kWh
